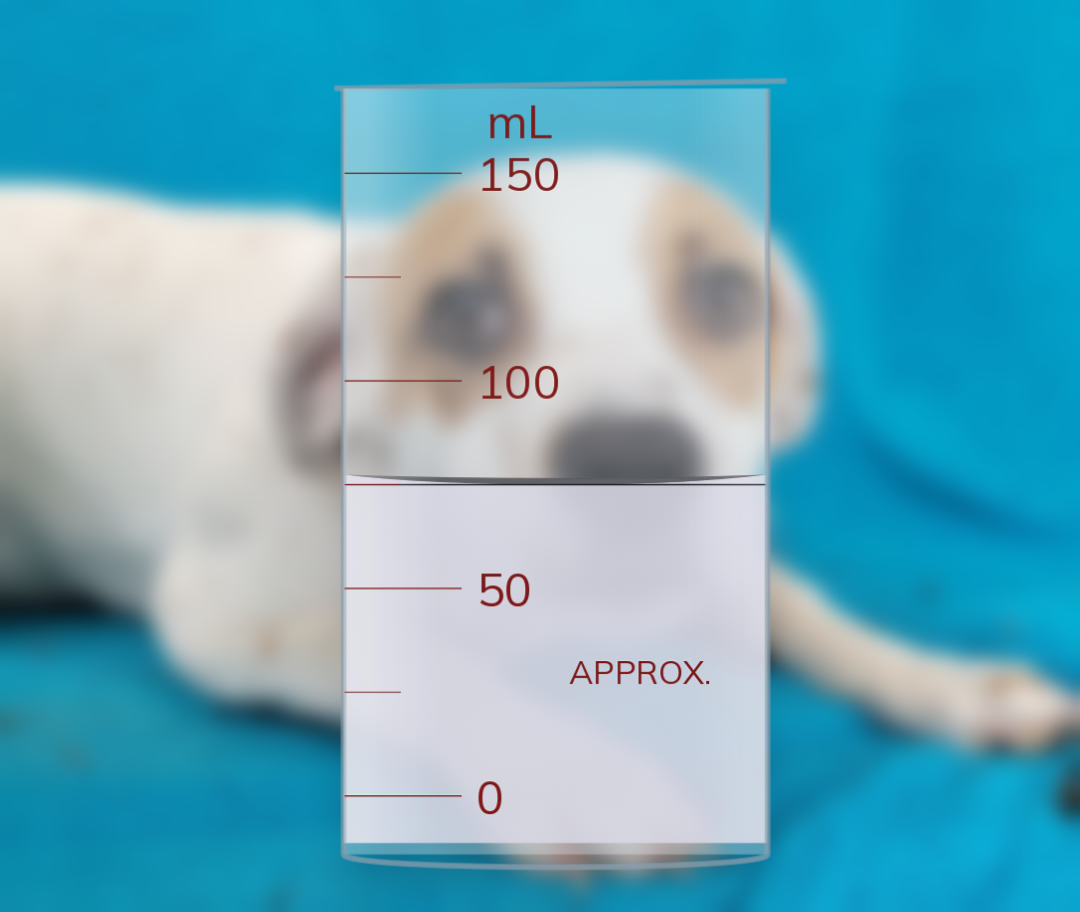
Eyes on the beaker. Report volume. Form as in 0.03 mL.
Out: 75 mL
